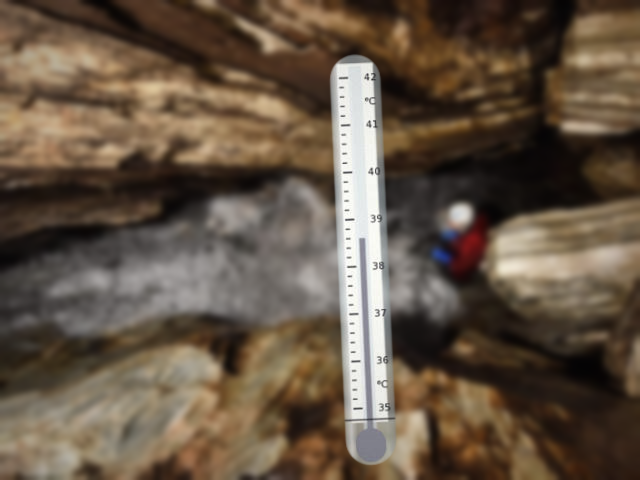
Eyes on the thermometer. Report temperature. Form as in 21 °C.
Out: 38.6 °C
